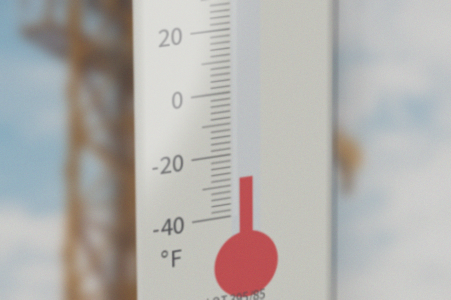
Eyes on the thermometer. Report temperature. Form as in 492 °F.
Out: -28 °F
